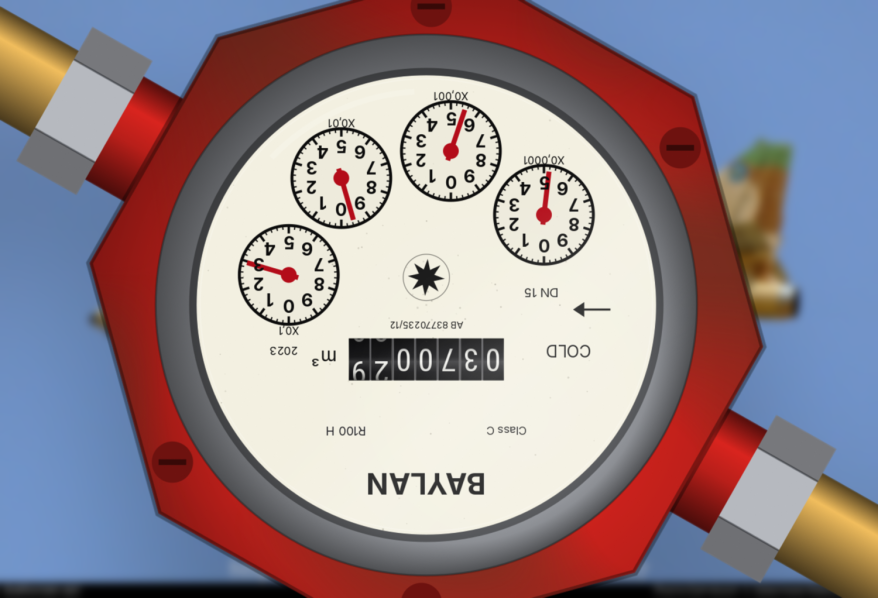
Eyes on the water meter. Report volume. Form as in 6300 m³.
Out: 370029.2955 m³
